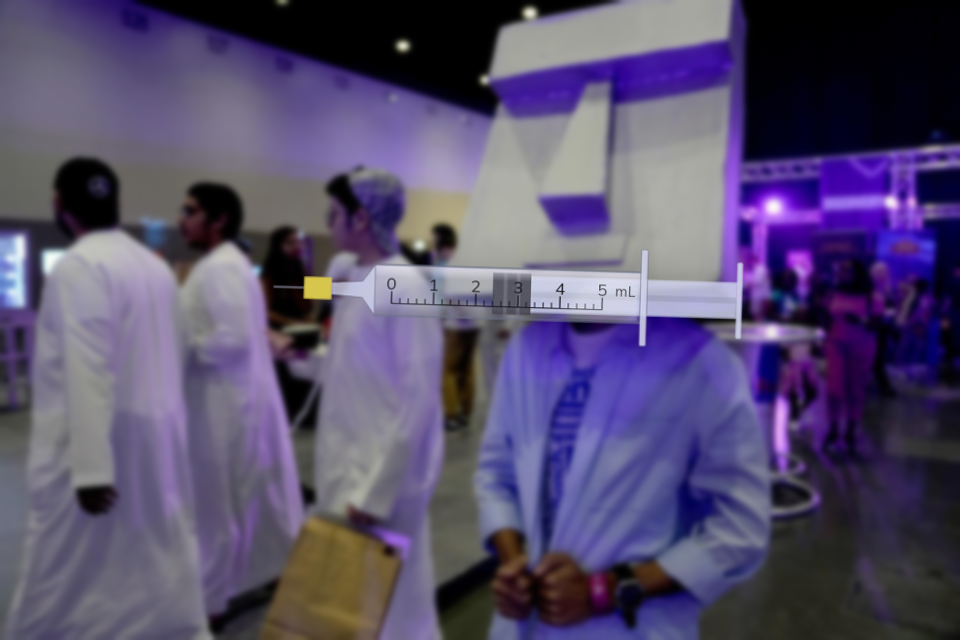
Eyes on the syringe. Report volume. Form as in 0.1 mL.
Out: 2.4 mL
